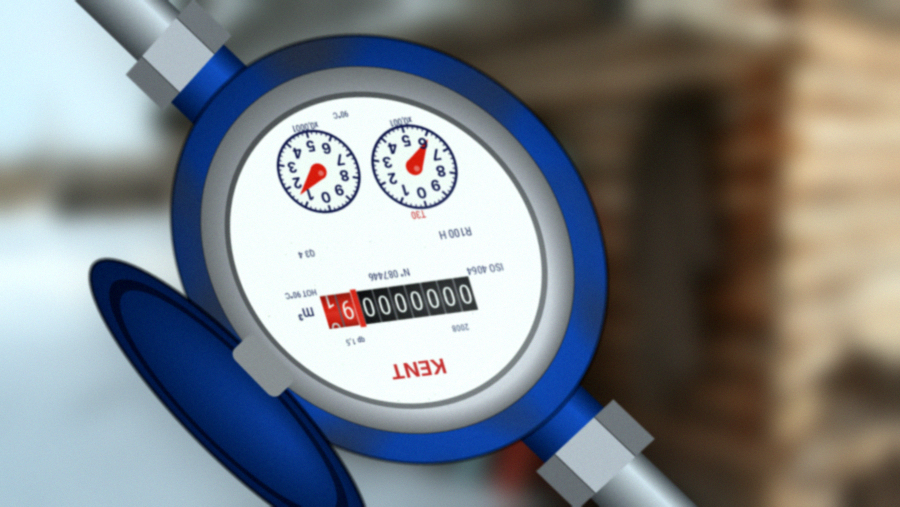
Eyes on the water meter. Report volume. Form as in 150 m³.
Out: 0.9061 m³
